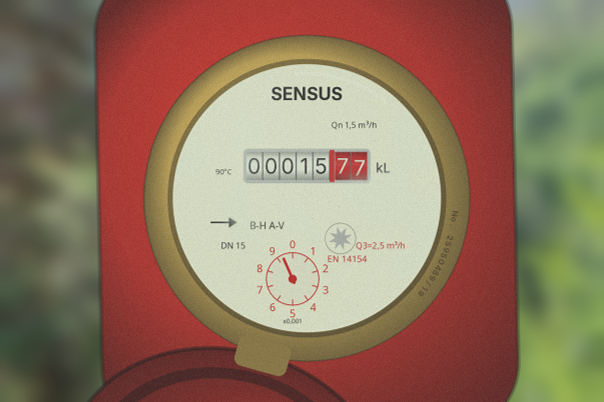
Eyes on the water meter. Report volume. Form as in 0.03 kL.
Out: 15.769 kL
